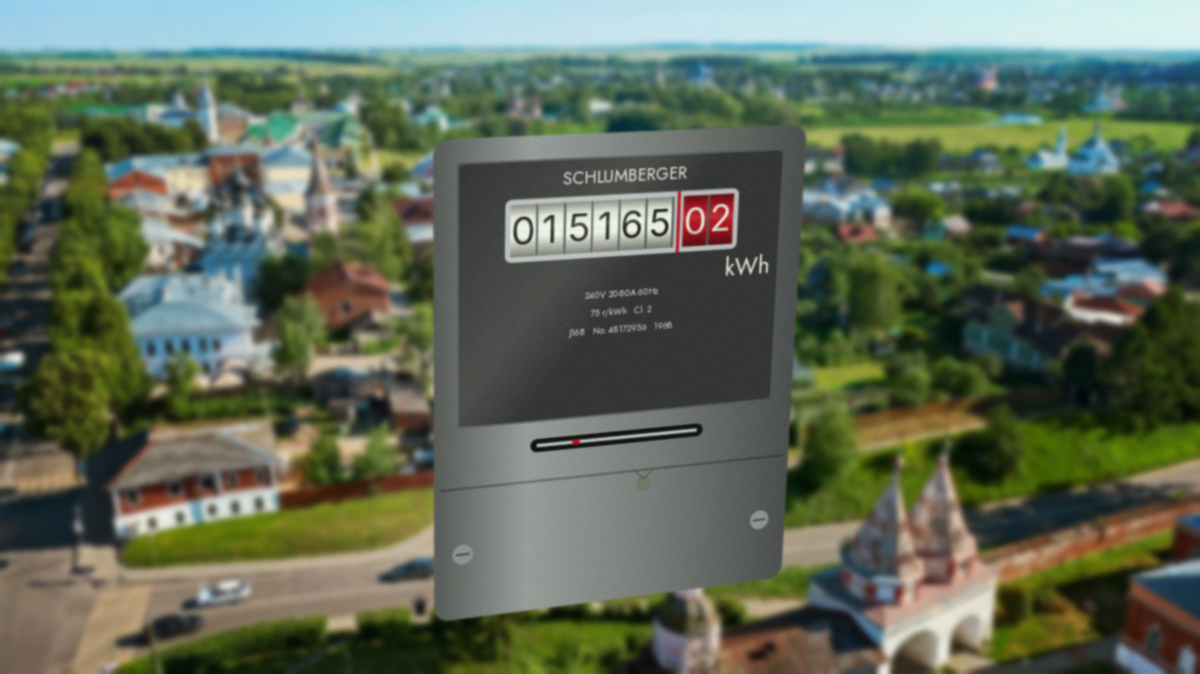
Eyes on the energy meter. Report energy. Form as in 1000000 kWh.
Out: 15165.02 kWh
